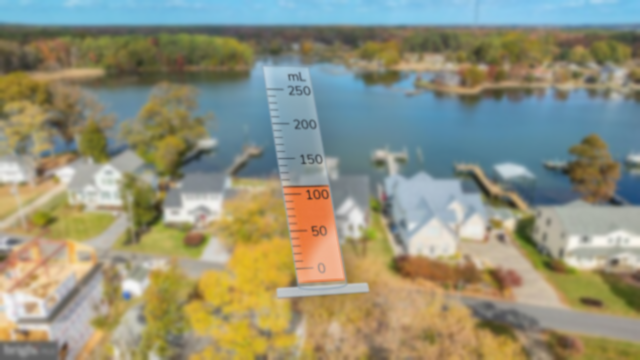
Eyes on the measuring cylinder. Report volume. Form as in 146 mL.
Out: 110 mL
